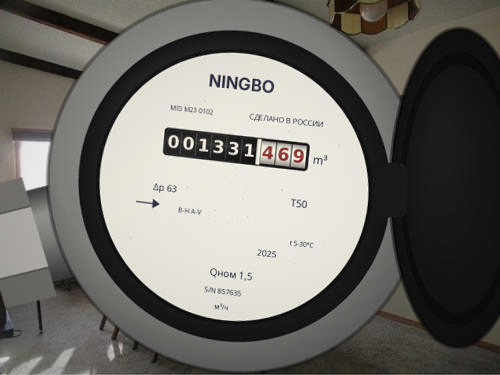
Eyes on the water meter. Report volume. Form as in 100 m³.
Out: 1331.469 m³
